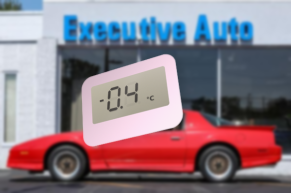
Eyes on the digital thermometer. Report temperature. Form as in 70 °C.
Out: -0.4 °C
